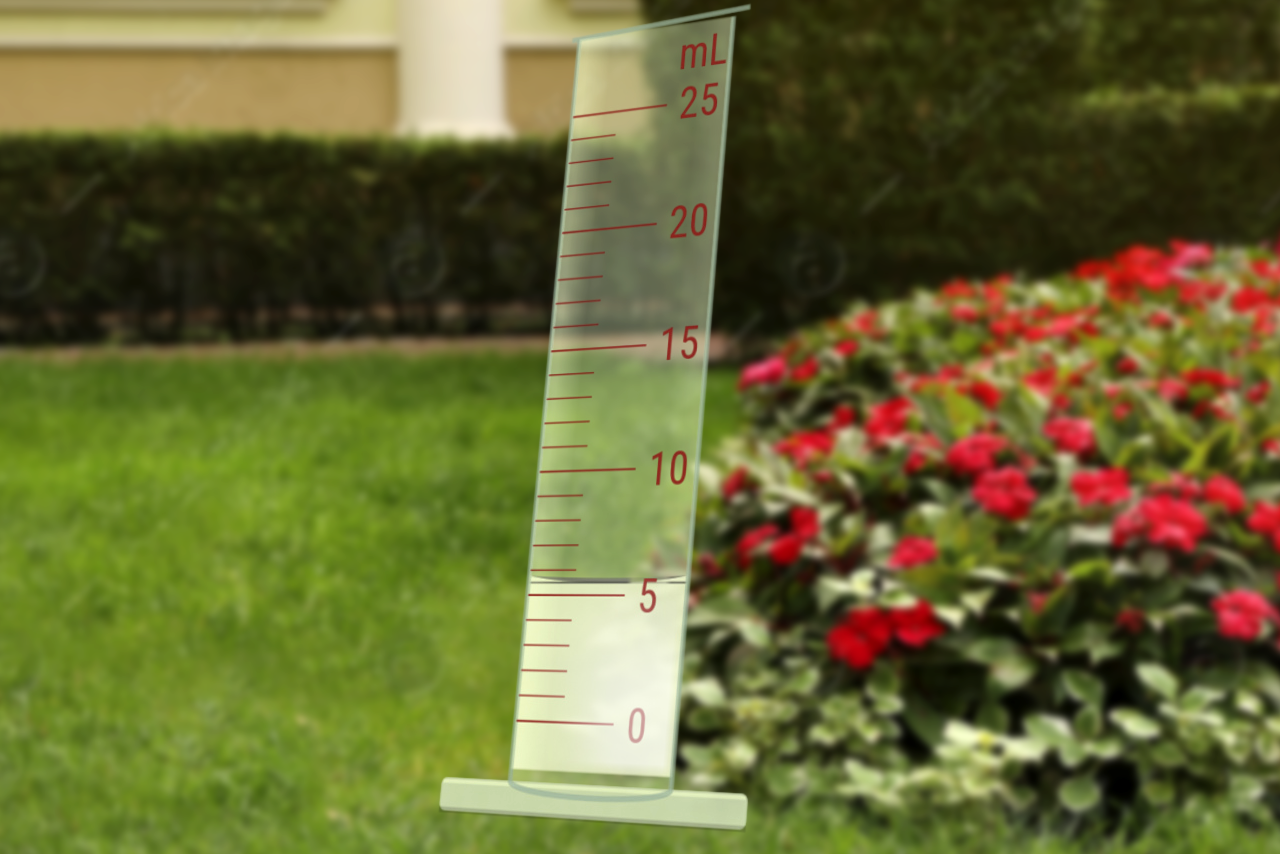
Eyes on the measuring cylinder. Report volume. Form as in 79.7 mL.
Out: 5.5 mL
